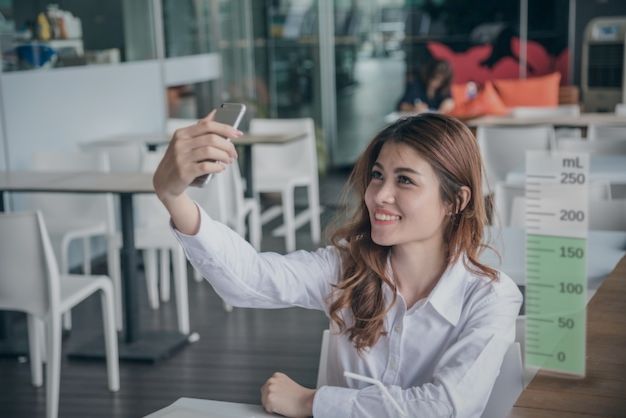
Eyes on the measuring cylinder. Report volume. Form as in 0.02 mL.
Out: 170 mL
